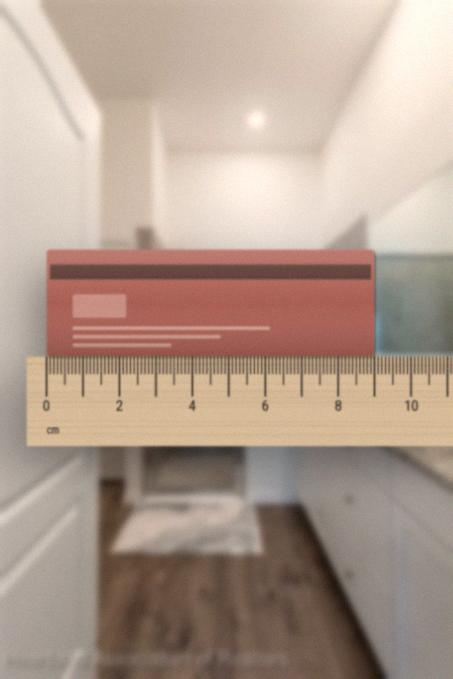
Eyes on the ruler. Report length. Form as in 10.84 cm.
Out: 9 cm
